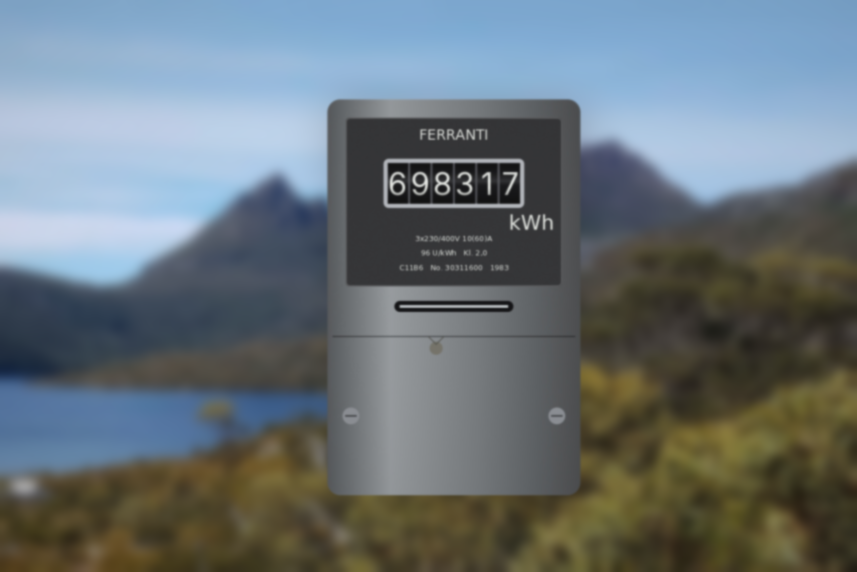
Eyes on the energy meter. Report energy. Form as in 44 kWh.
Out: 698317 kWh
